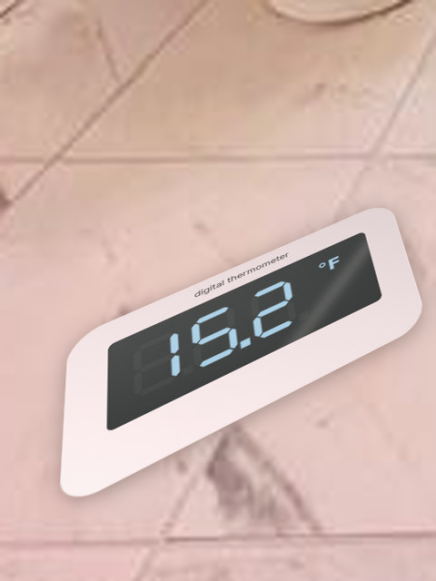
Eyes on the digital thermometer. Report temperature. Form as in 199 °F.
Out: 15.2 °F
